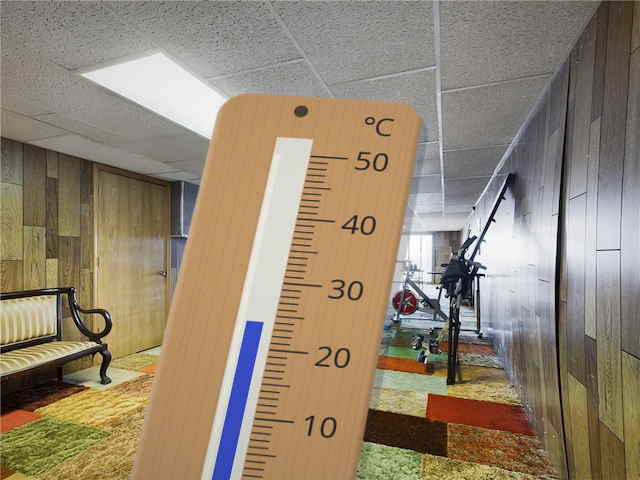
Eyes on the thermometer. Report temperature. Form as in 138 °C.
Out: 24 °C
